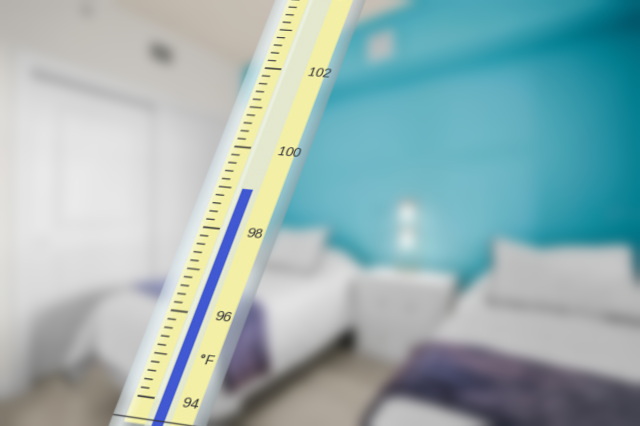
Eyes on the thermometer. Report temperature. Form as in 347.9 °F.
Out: 99 °F
